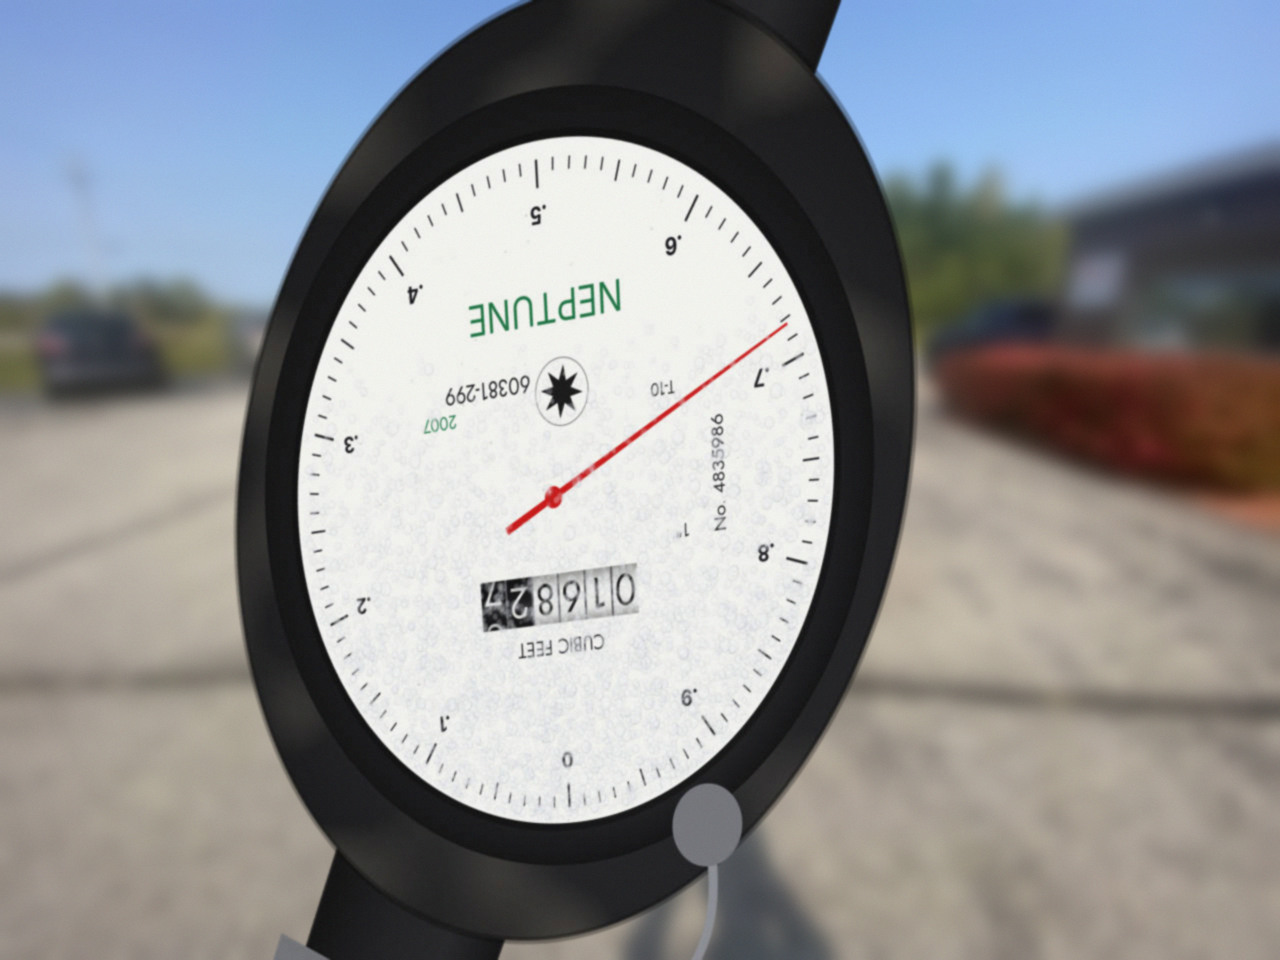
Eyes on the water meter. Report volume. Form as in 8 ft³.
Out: 16826.68 ft³
